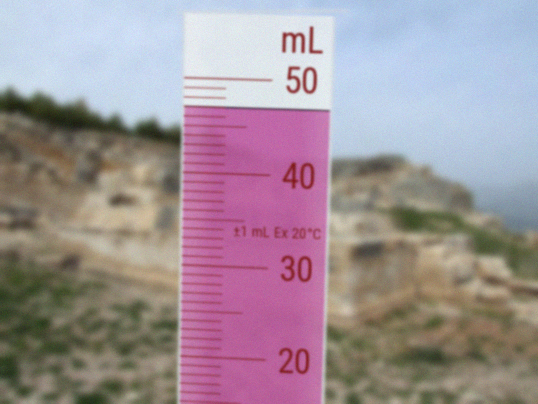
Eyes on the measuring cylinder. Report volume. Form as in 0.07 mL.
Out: 47 mL
